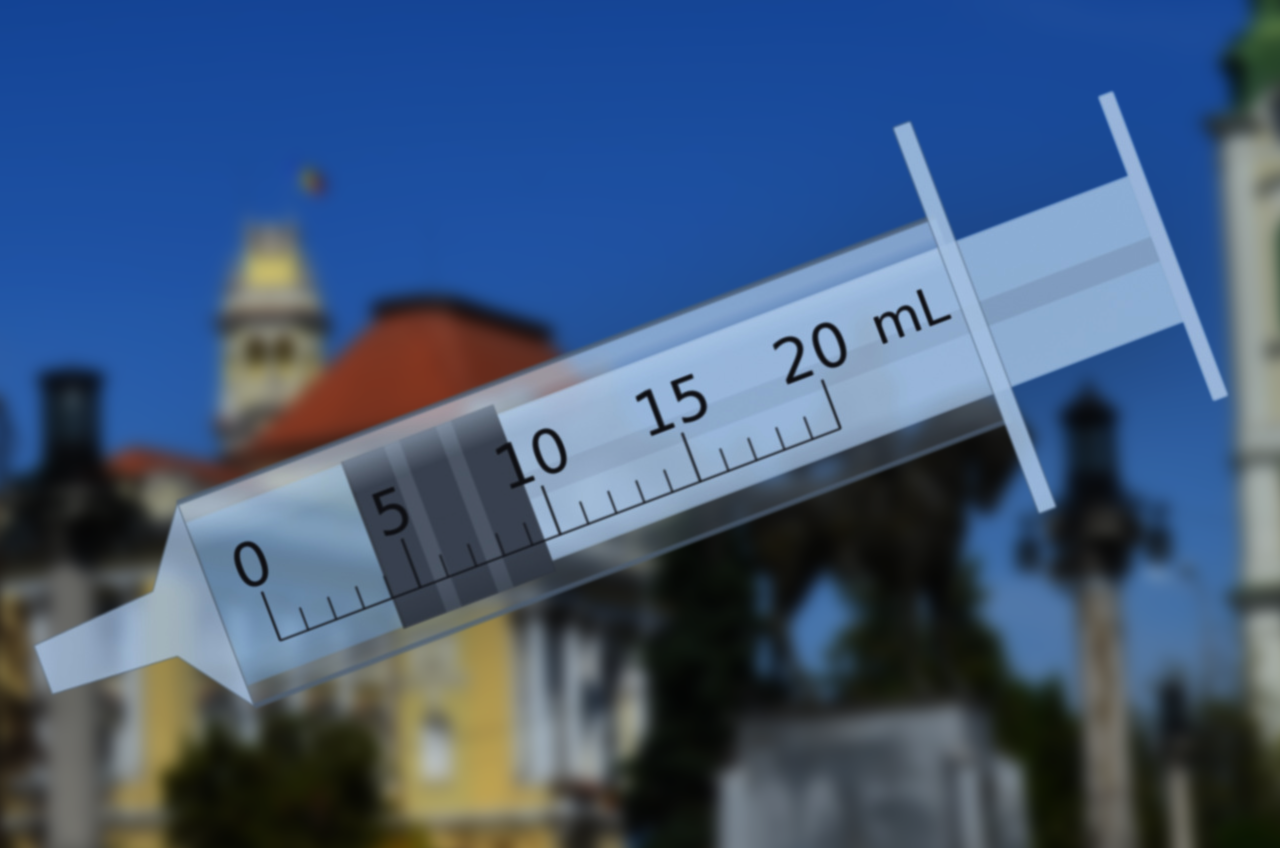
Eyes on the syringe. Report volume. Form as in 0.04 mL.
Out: 4 mL
